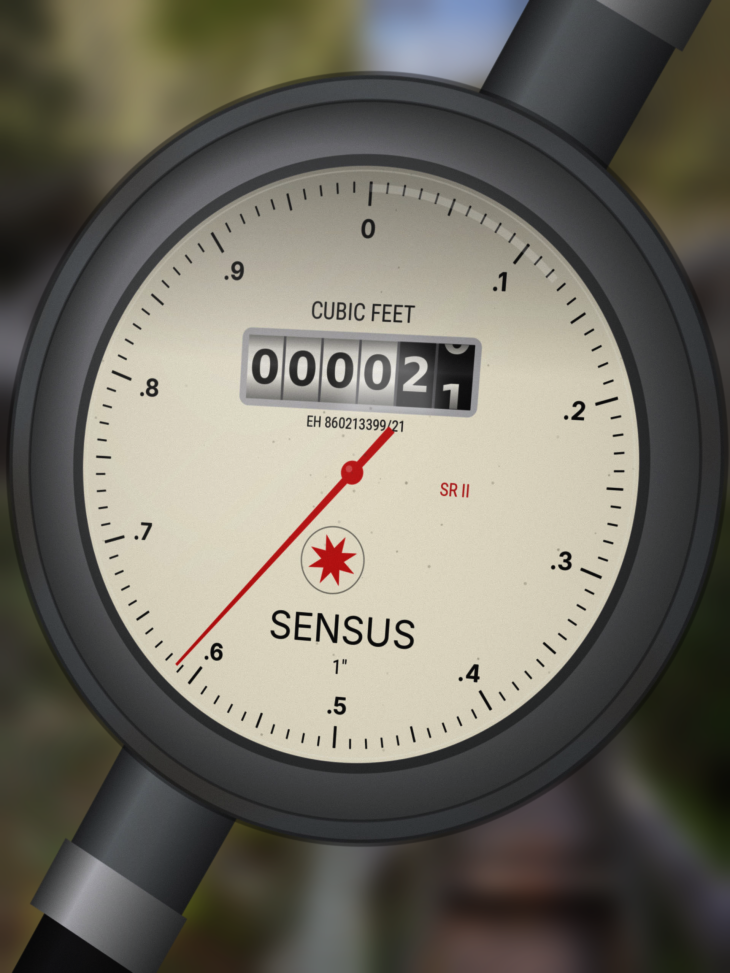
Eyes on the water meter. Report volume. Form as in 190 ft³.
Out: 20.61 ft³
